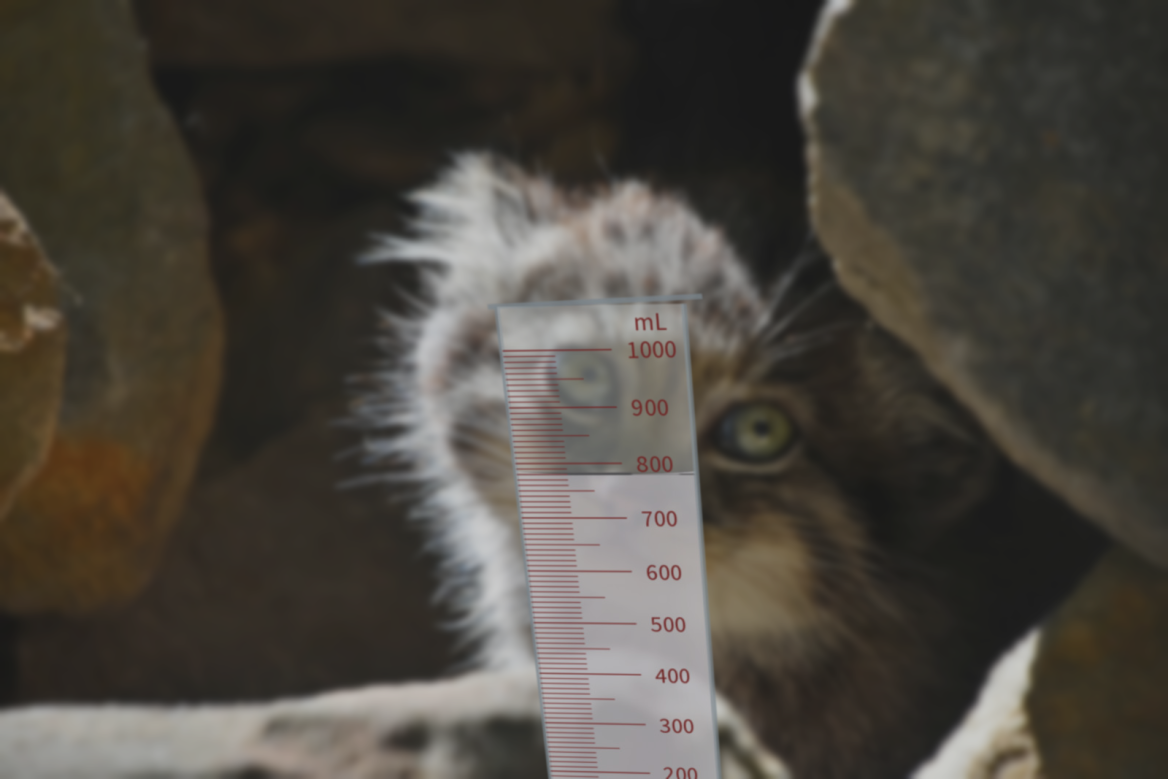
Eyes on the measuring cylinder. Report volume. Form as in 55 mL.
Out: 780 mL
